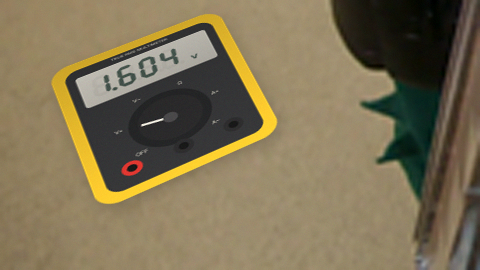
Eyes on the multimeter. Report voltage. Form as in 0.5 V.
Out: 1.604 V
